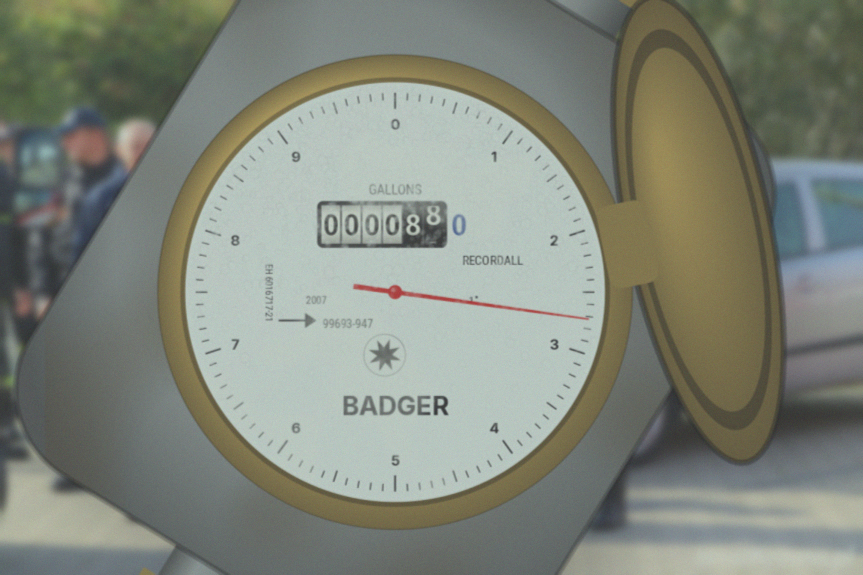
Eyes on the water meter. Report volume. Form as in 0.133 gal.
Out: 882.7 gal
